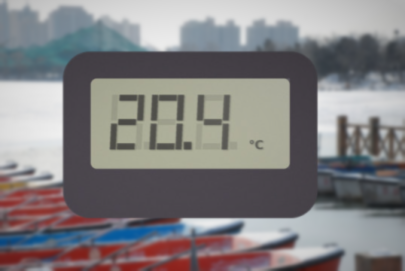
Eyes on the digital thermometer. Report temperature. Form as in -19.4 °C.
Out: 20.4 °C
